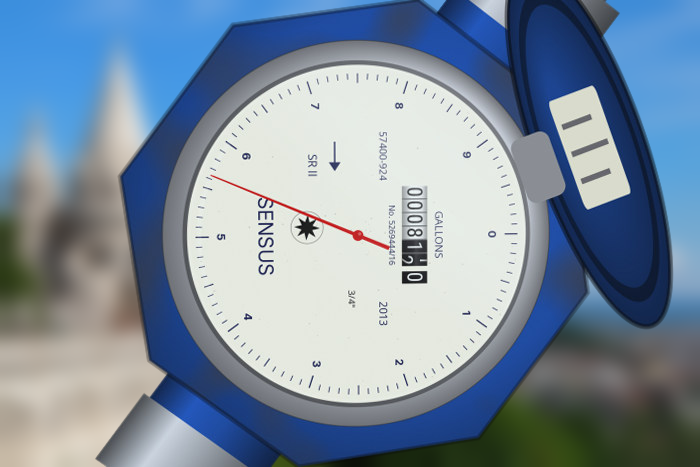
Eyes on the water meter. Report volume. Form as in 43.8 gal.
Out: 8115.6 gal
